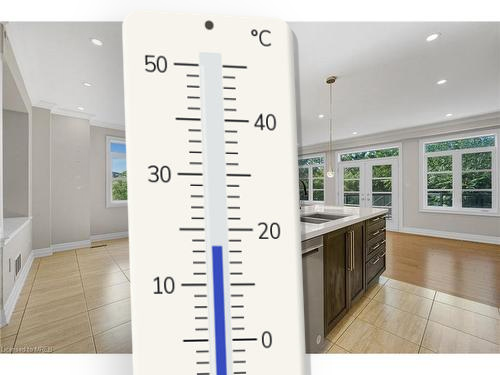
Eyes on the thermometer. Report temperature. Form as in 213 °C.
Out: 17 °C
